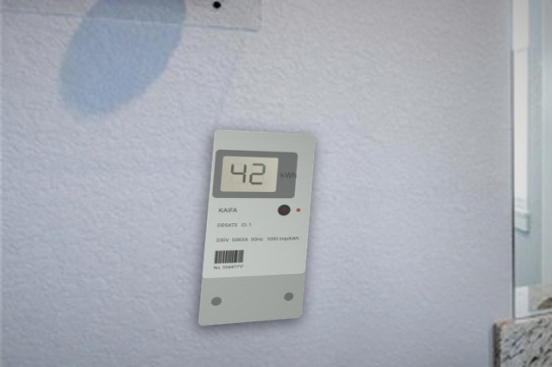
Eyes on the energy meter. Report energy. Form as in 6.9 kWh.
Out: 42 kWh
